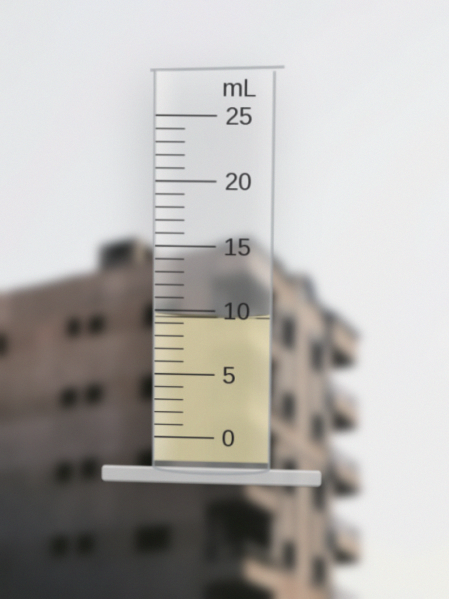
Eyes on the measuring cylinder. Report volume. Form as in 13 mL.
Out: 9.5 mL
